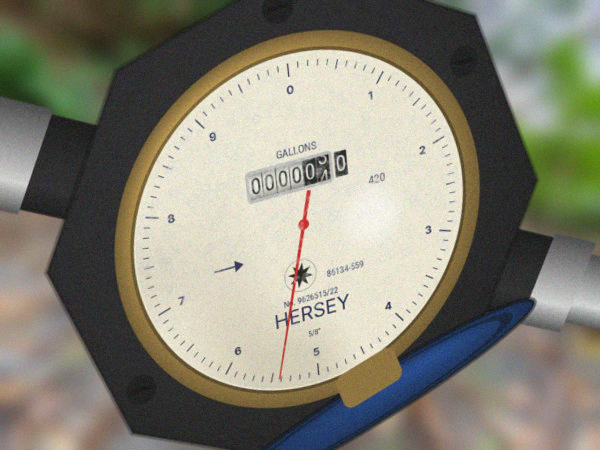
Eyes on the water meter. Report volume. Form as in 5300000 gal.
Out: 35.4 gal
